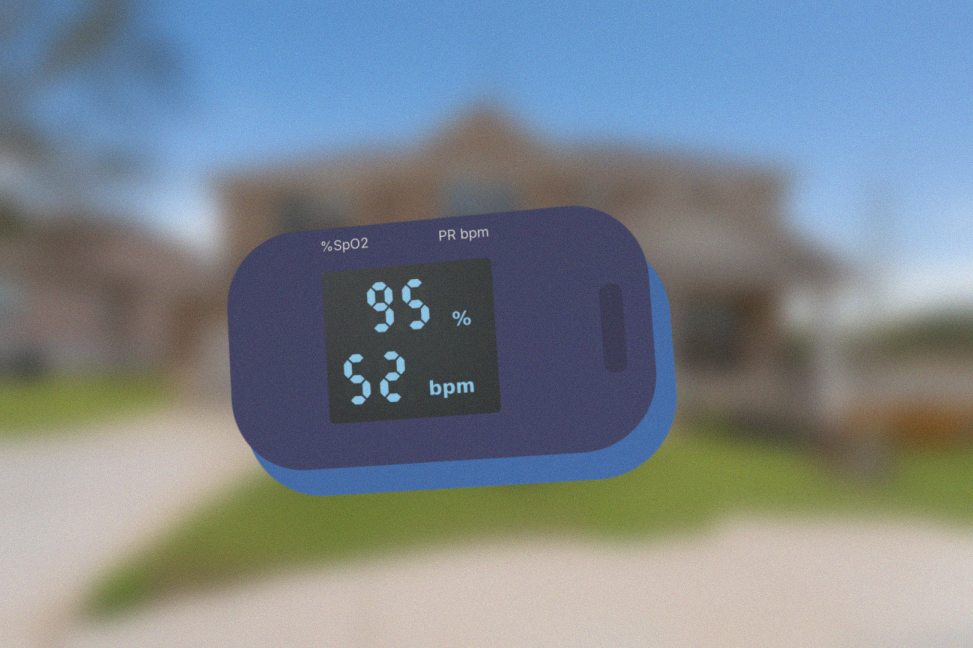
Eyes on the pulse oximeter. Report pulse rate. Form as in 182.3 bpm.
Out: 52 bpm
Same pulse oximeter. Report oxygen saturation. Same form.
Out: 95 %
